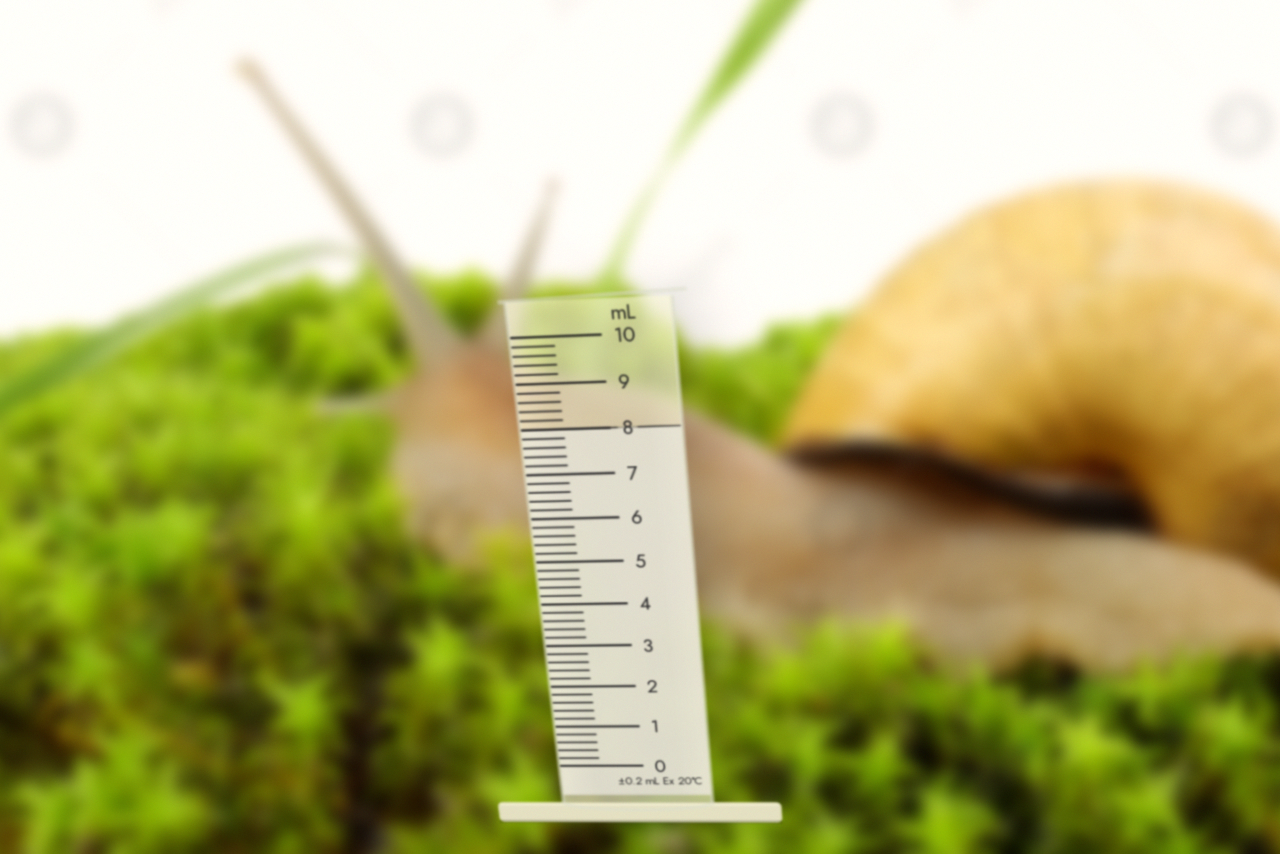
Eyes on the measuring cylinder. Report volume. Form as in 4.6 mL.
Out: 8 mL
